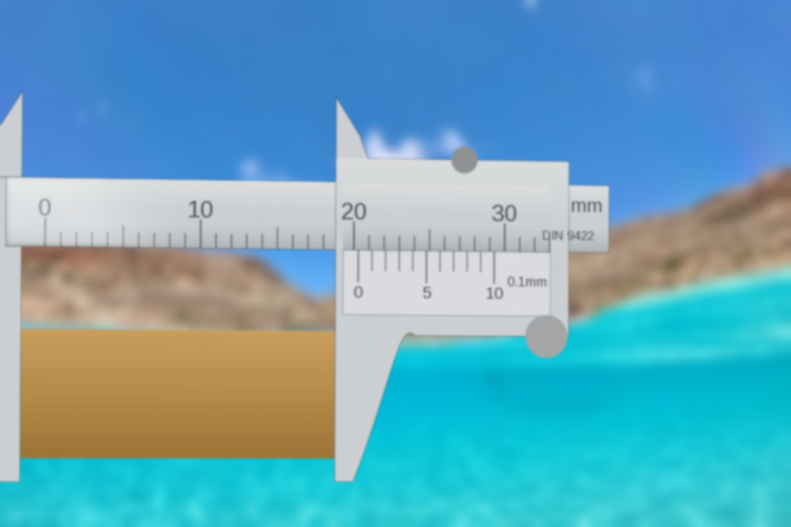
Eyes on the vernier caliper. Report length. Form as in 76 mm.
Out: 20.3 mm
